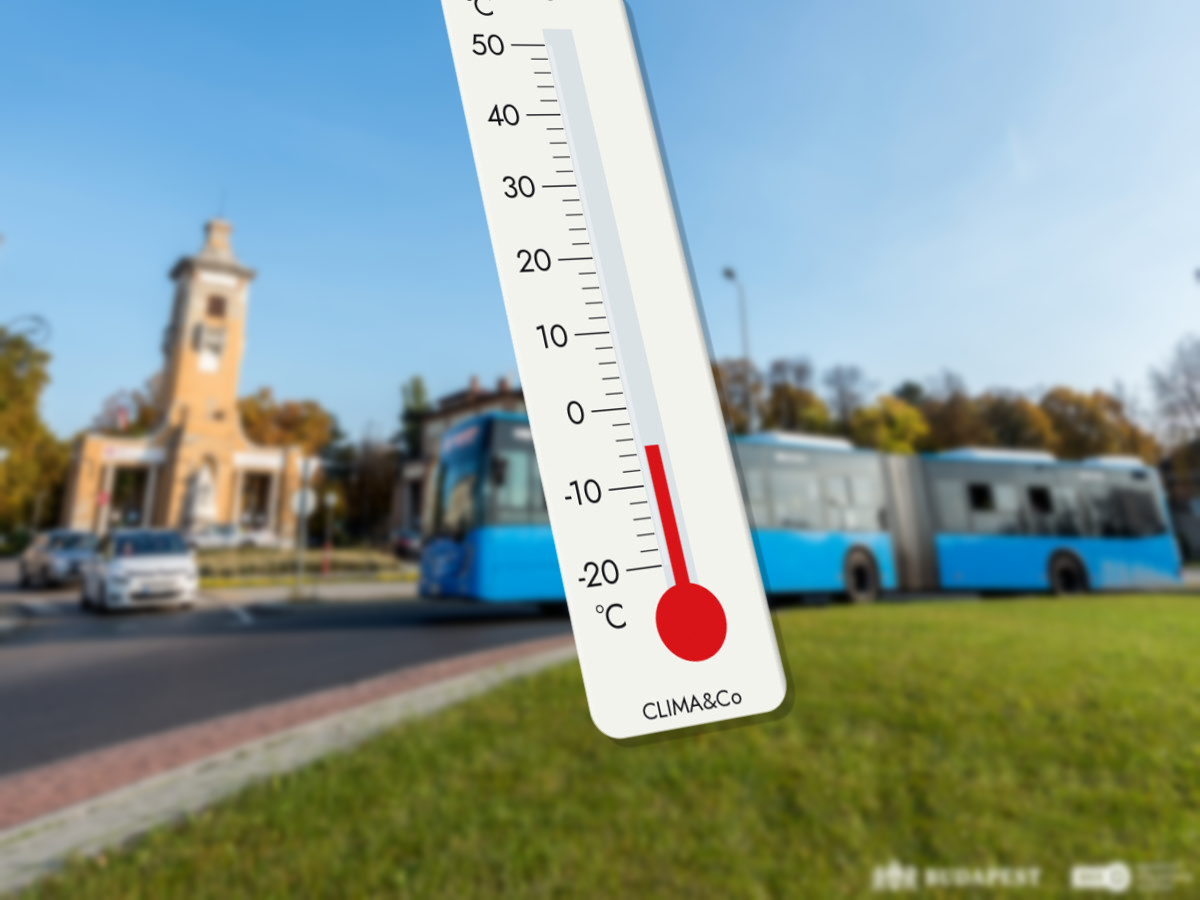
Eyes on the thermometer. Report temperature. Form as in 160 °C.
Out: -5 °C
